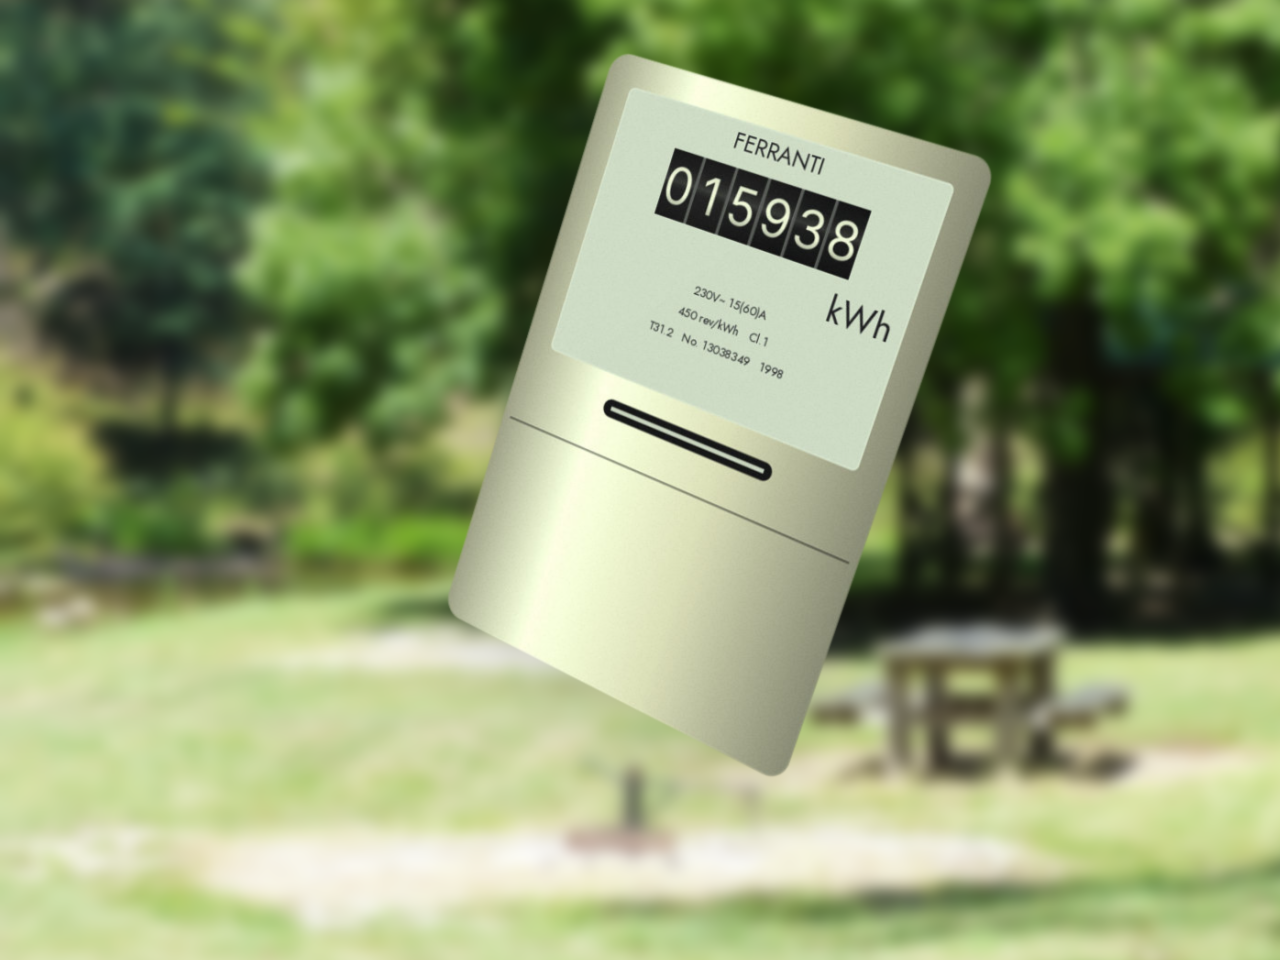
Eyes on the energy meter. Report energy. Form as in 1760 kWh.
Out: 15938 kWh
